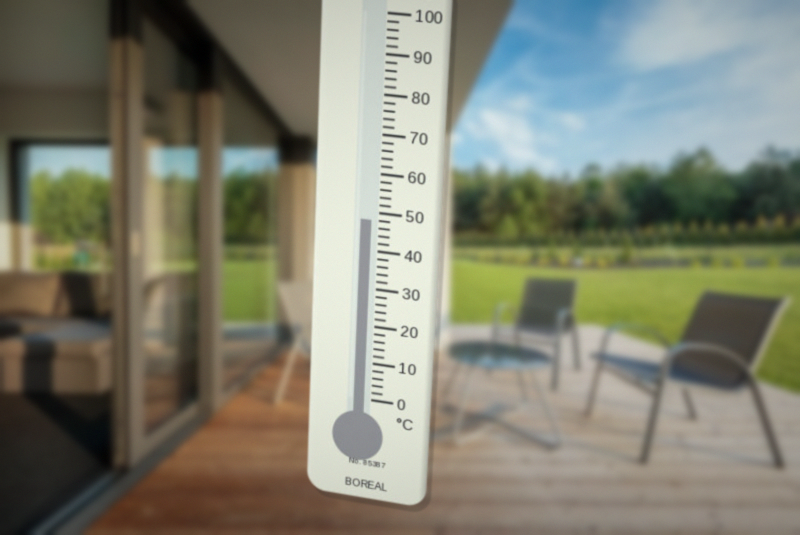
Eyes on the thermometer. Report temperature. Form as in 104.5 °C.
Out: 48 °C
